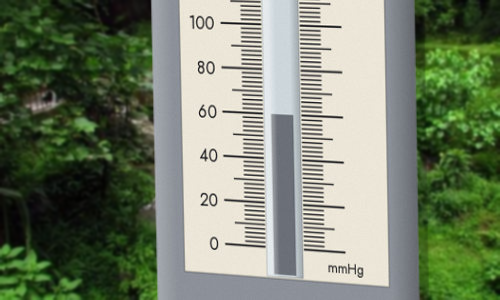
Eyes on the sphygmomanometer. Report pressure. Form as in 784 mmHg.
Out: 60 mmHg
